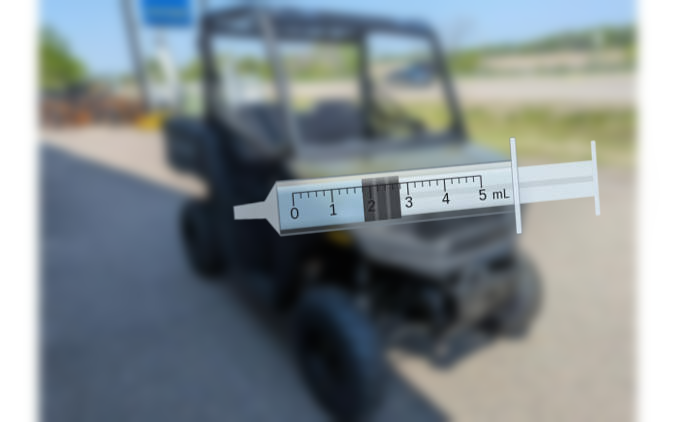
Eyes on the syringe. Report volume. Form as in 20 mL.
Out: 1.8 mL
